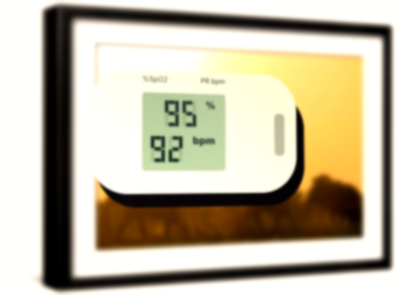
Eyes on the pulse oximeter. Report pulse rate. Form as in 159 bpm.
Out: 92 bpm
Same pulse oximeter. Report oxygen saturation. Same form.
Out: 95 %
